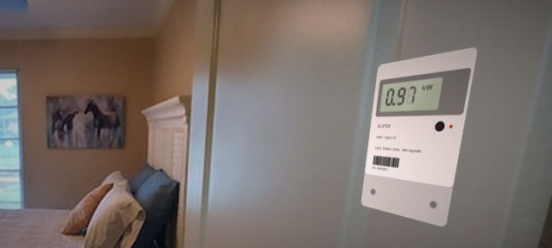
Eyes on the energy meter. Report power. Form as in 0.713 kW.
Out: 0.97 kW
